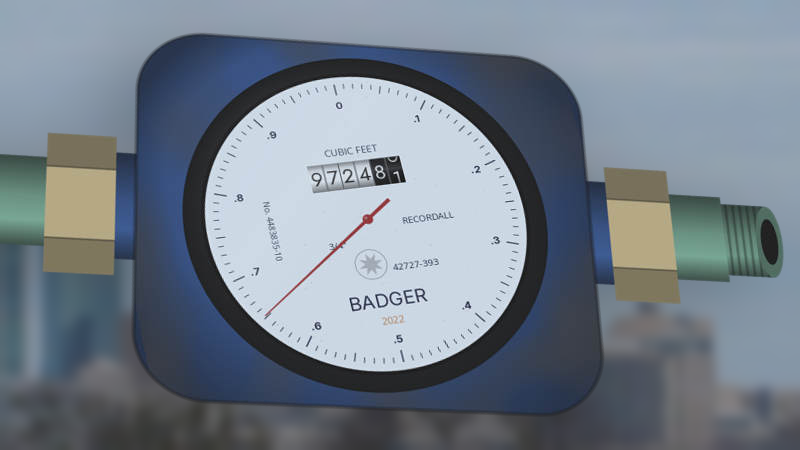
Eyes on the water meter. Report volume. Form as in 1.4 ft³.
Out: 972480.65 ft³
